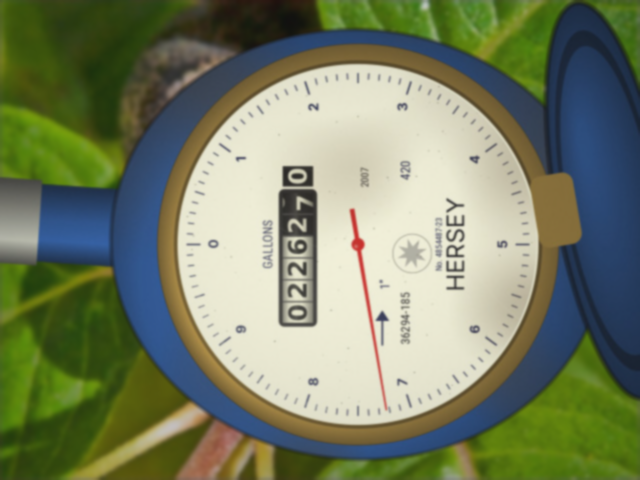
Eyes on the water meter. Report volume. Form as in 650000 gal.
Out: 226267.2 gal
